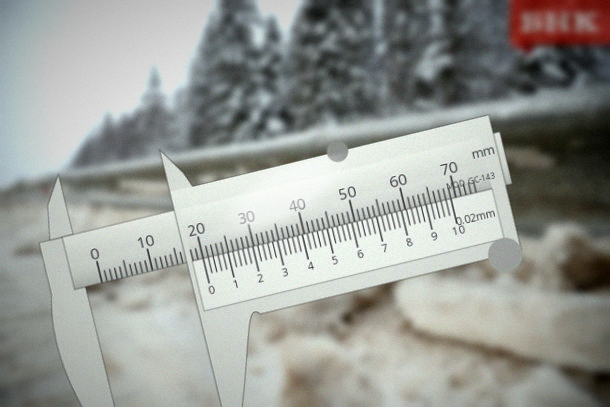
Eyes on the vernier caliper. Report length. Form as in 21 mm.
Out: 20.0 mm
